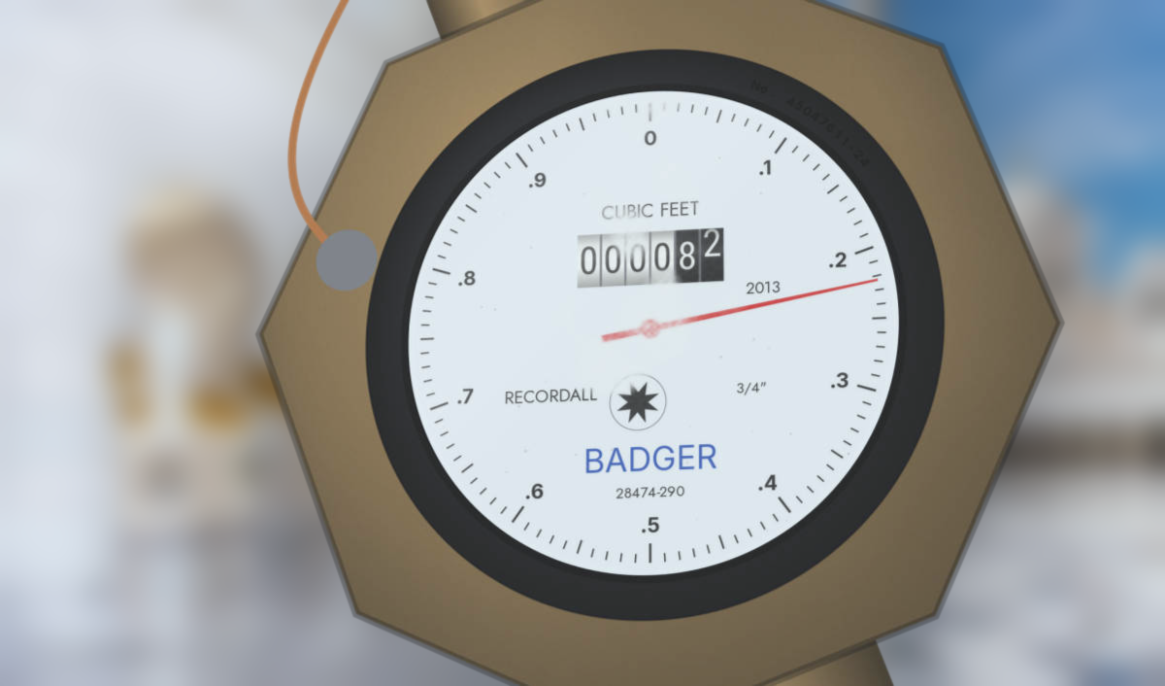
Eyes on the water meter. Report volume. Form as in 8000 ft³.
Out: 82.22 ft³
